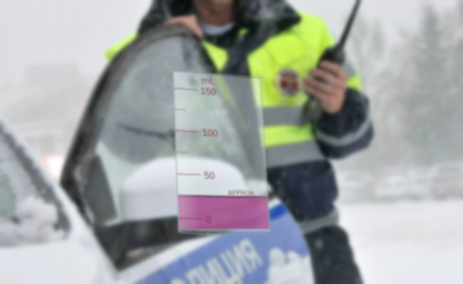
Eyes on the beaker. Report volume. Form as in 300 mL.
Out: 25 mL
